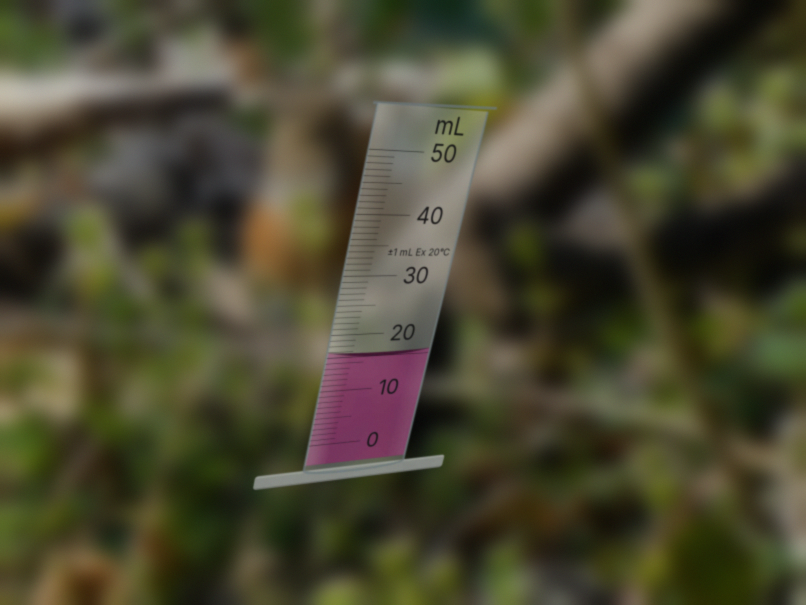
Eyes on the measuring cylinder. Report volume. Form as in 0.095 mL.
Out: 16 mL
